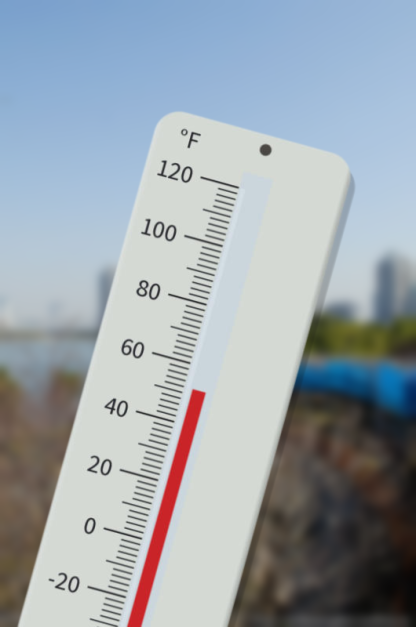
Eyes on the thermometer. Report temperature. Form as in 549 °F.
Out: 52 °F
